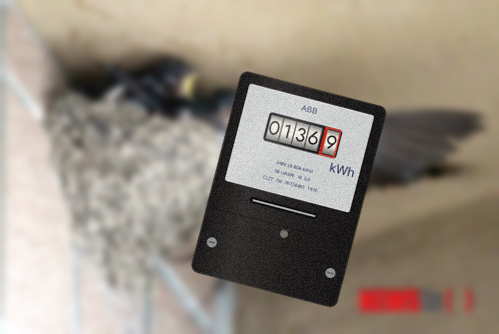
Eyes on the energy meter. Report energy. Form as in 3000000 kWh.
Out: 136.9 kWh
